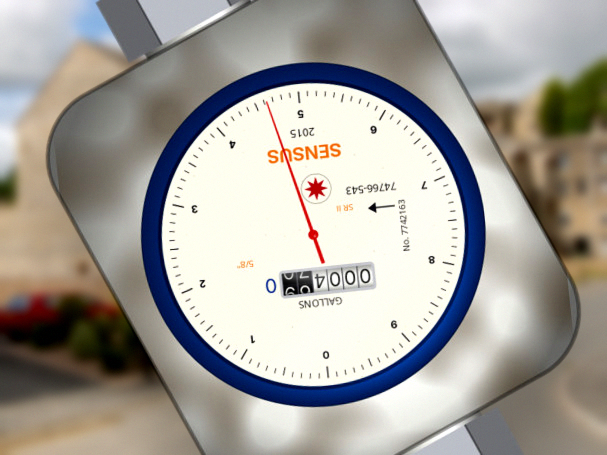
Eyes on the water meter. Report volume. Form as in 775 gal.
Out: 4694.6 gal
